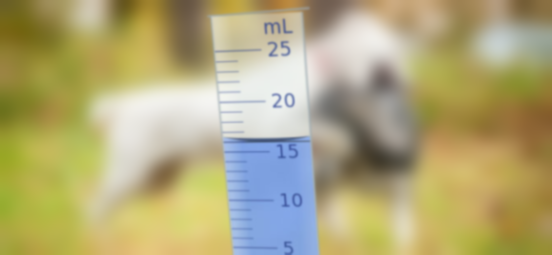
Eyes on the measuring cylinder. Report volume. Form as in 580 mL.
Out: 16 mL
